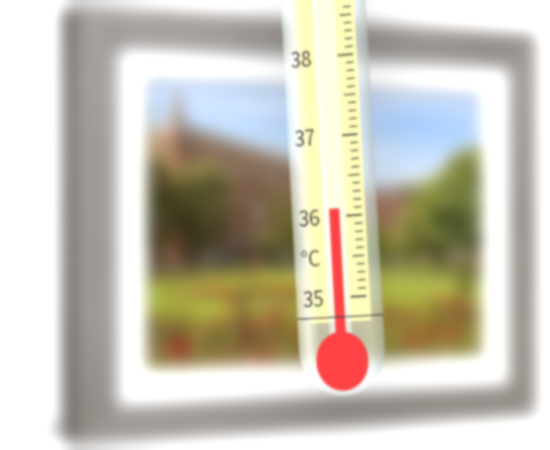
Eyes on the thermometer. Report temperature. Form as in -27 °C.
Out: 36.1 °C
